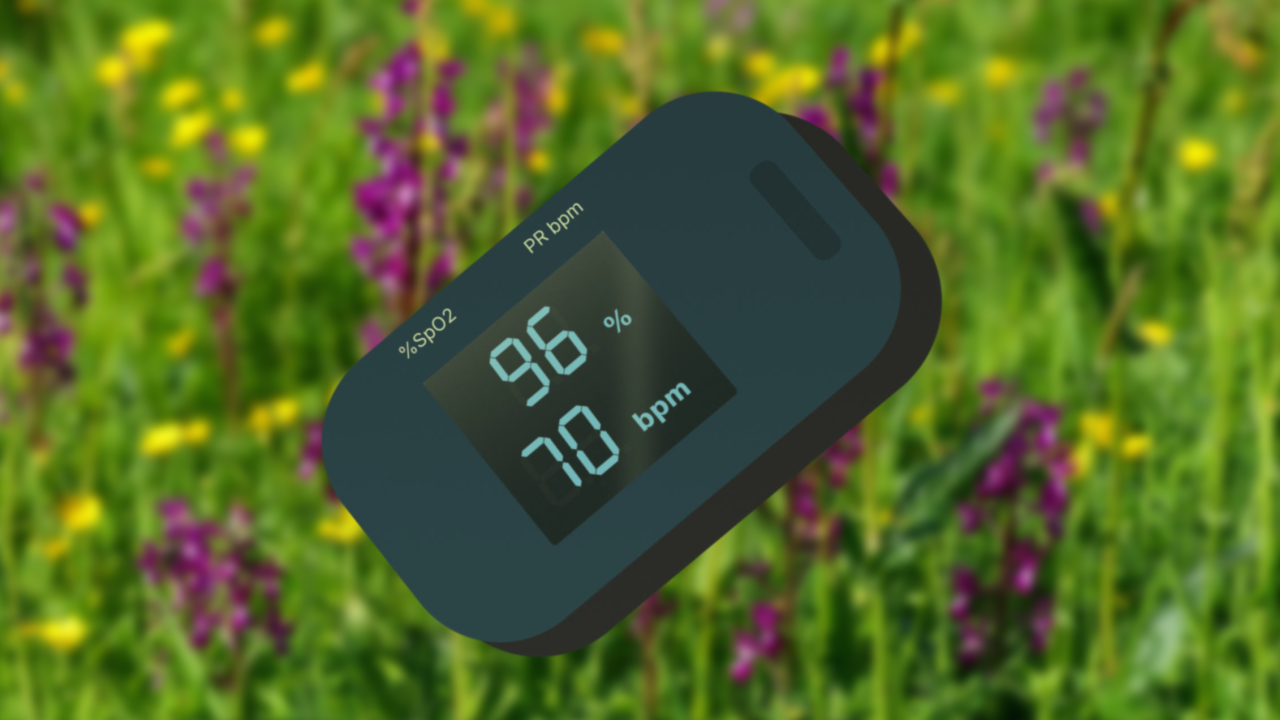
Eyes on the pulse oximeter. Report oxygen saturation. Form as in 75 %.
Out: 96 %
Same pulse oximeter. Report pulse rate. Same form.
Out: 70 bpm
